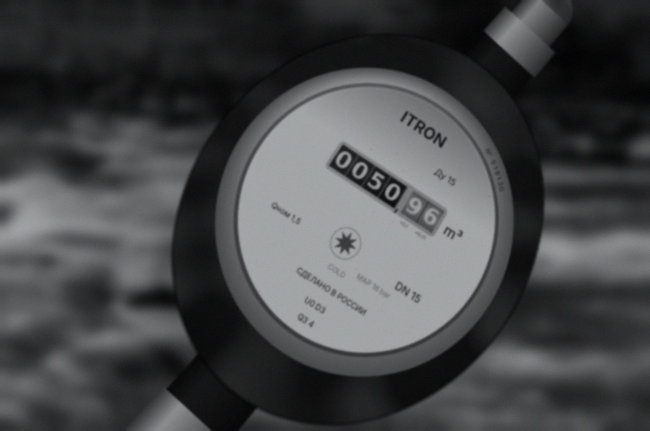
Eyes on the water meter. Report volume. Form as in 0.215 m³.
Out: 50.96 m³
